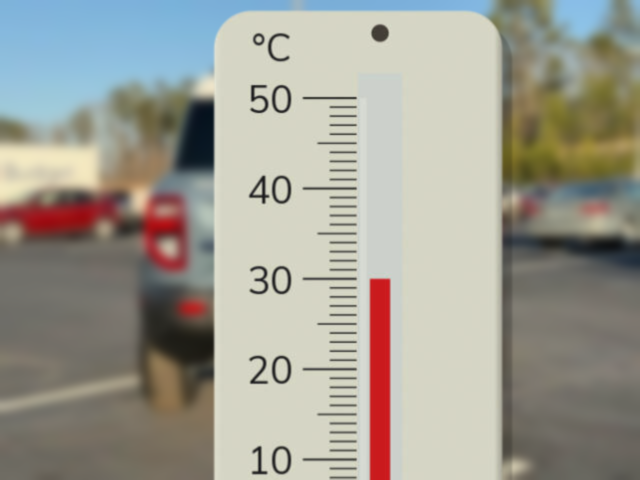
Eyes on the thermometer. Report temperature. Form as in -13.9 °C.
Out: 30 °C
